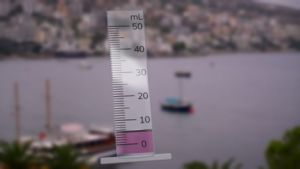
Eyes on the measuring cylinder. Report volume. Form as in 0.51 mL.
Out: 5 mL
